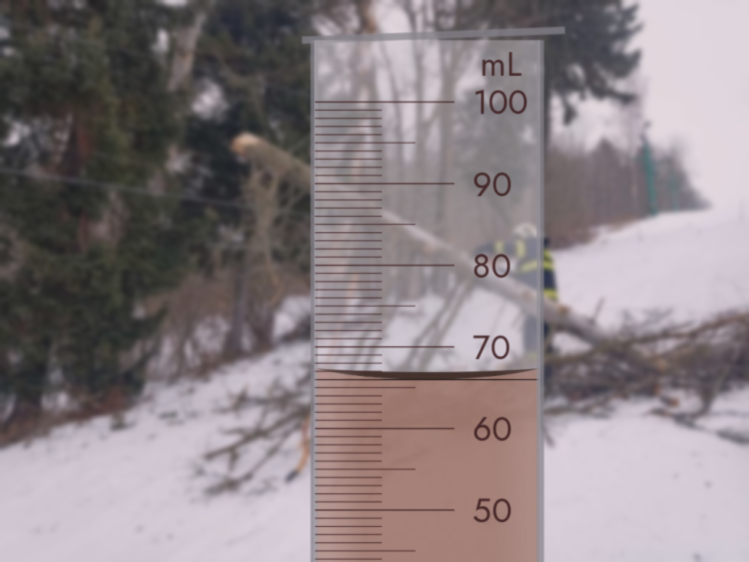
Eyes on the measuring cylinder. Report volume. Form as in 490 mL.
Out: 66 mL
